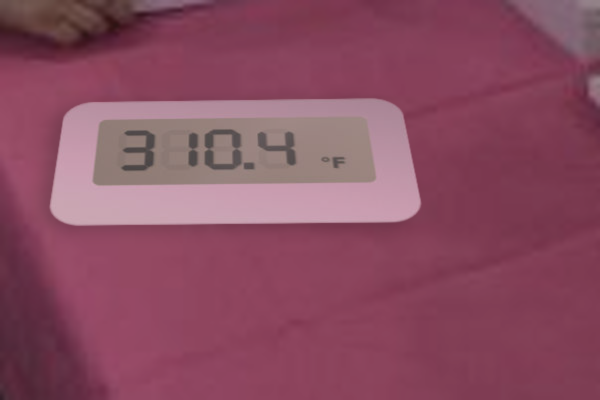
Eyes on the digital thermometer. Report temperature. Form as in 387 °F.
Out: 310.4 °F
